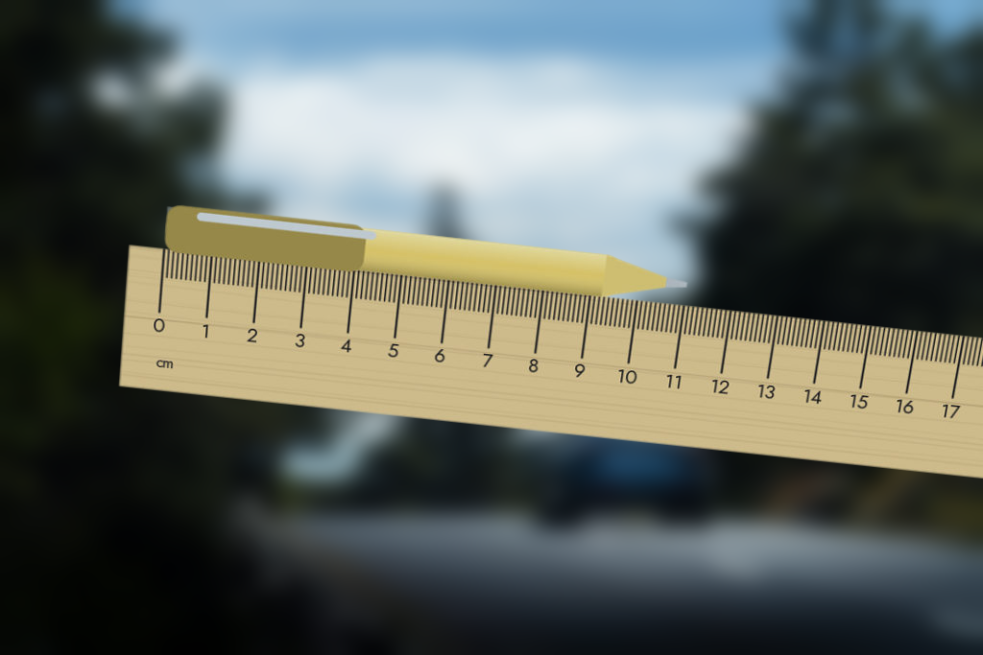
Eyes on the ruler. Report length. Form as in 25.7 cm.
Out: 11 cm
